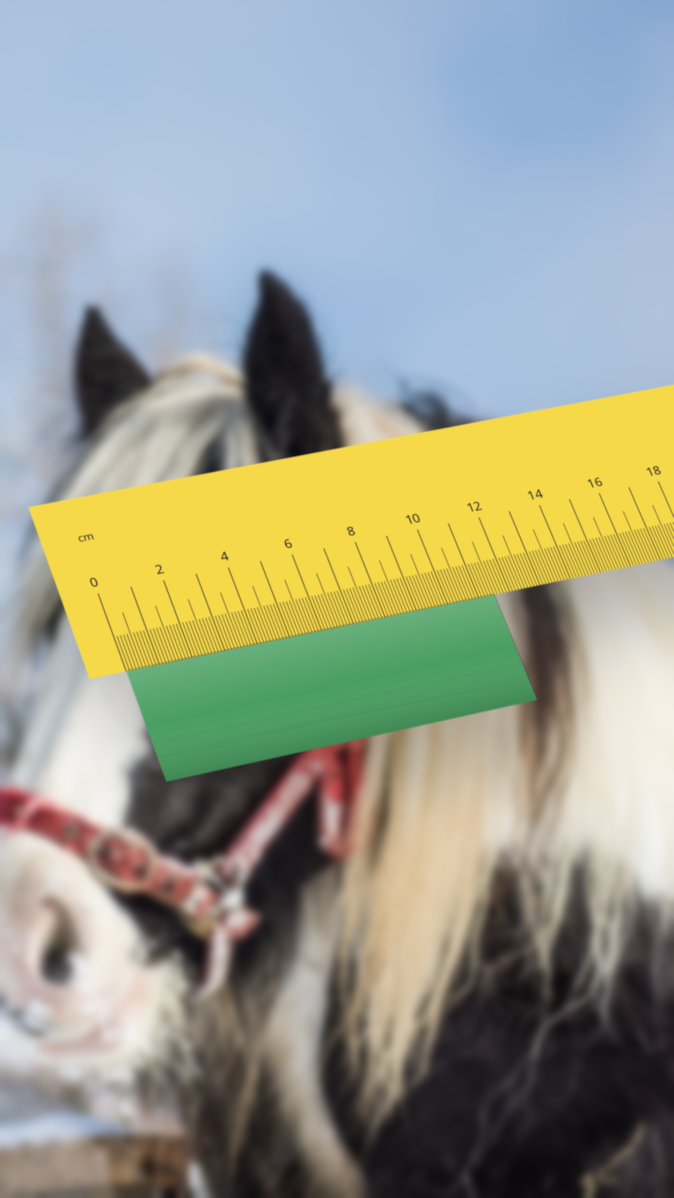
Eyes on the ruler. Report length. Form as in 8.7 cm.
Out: 11.5 cm
